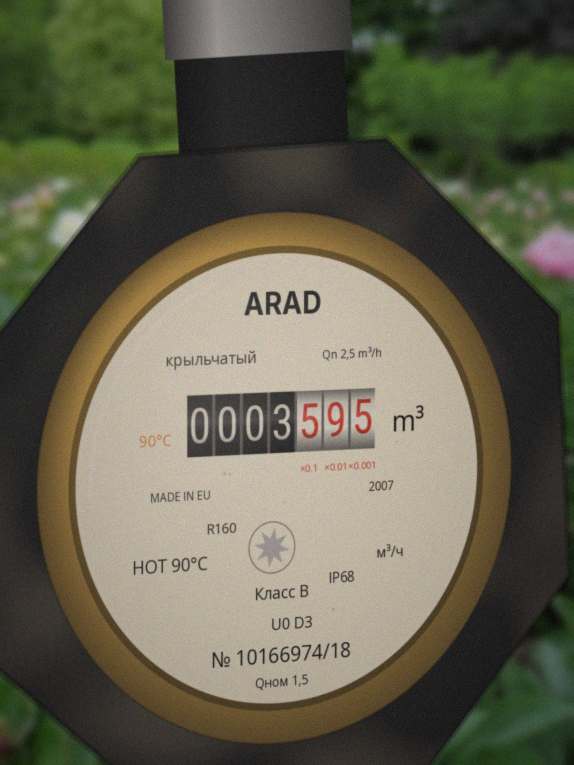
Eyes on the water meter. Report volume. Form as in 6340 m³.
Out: 3.595 m³
